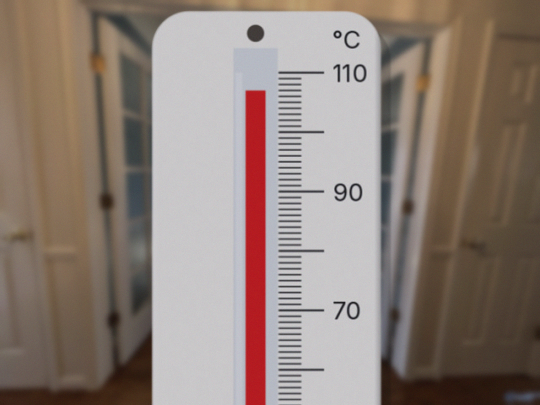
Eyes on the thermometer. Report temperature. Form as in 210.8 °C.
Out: 107 °C
